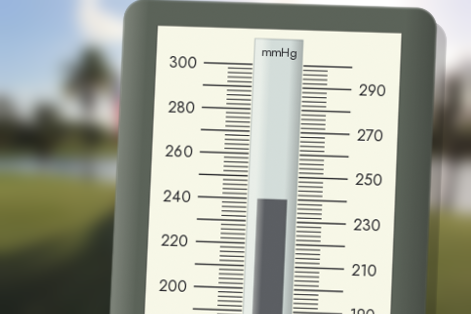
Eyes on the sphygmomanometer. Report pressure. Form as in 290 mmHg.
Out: 240 mmHg
